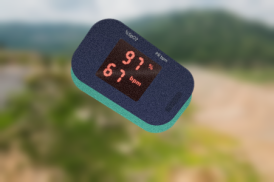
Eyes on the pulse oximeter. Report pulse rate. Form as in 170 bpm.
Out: 67 bpm
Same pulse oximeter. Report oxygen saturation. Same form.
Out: 97 %
